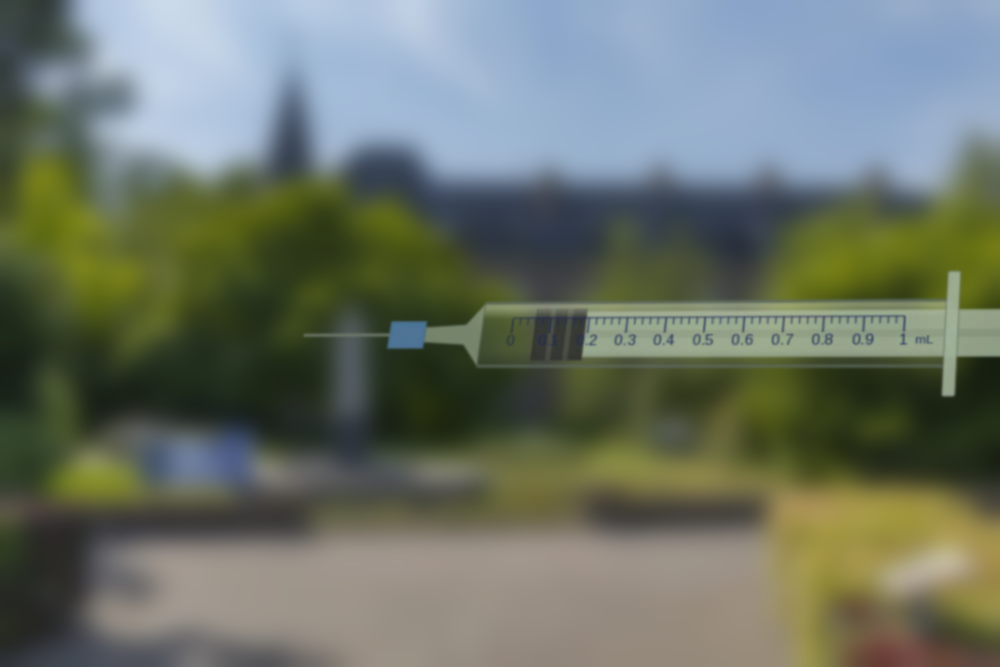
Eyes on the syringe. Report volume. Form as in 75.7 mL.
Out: 0.06 mL
